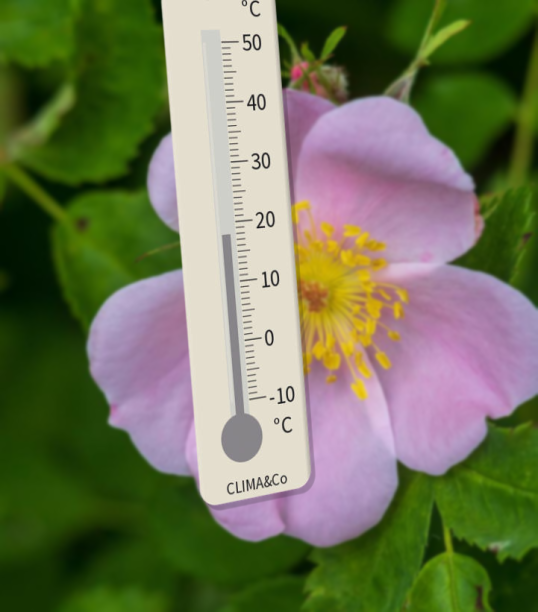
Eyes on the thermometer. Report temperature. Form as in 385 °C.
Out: 18 °C
